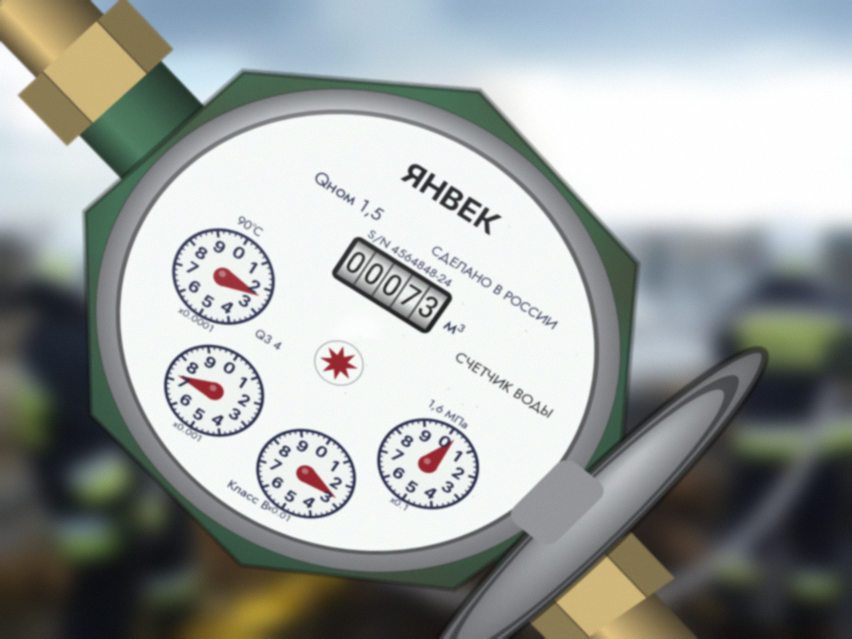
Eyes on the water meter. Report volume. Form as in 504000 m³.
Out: 73.0272 m³
